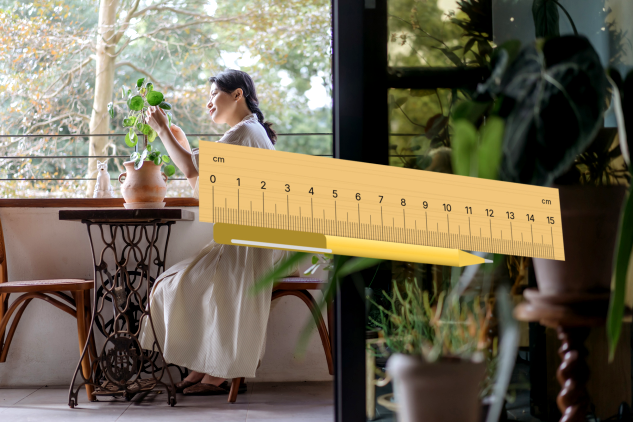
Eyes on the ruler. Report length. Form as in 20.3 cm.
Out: 12 cm
